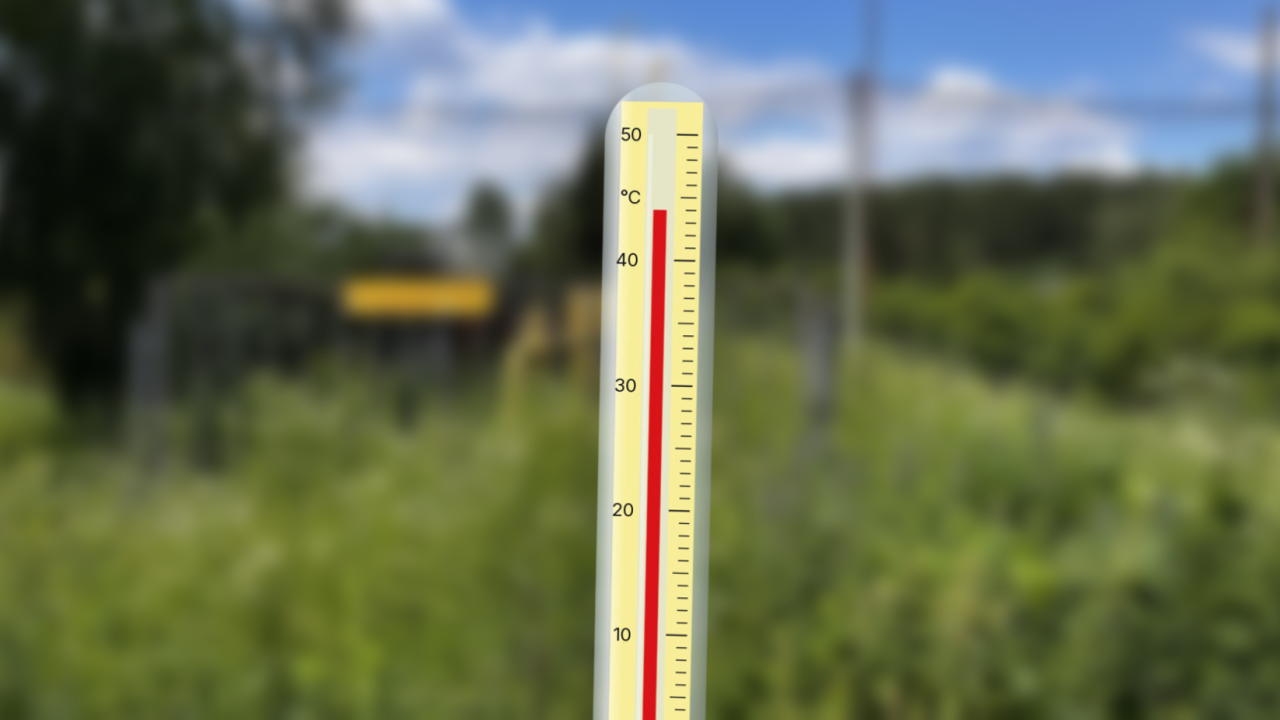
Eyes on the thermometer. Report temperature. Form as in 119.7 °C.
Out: 44 °C
